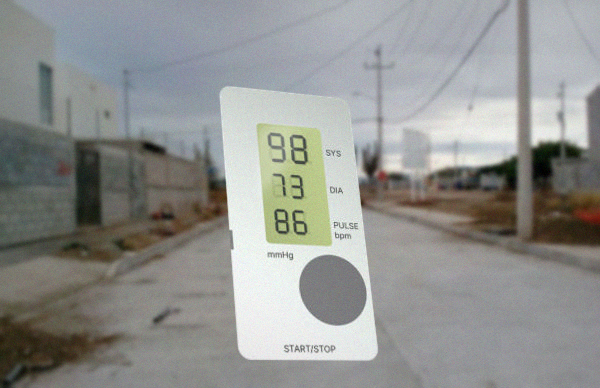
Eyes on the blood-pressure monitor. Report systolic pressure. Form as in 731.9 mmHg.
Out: 98 mmHg
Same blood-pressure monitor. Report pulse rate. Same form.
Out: 86 bpm
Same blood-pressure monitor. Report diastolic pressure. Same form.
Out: 73 mmHg
